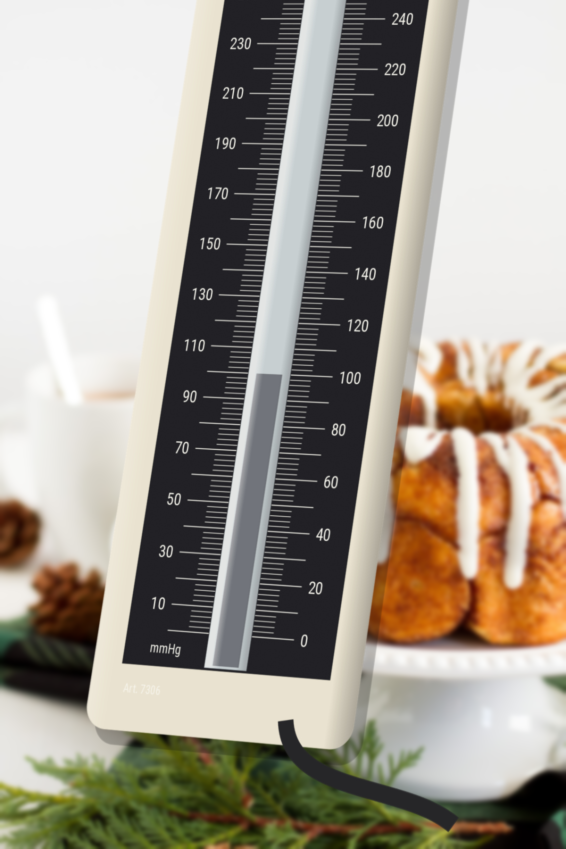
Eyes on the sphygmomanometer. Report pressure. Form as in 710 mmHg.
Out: 100 mmHg
